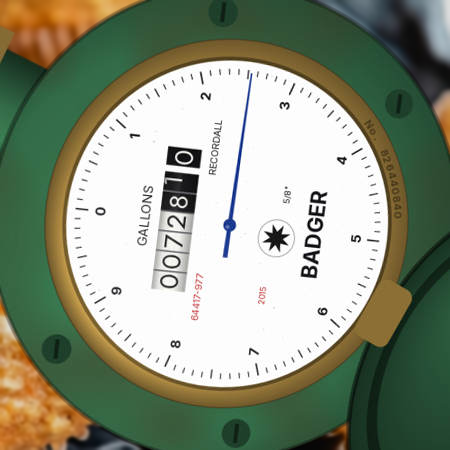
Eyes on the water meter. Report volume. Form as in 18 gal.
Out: 72812.5 gal
